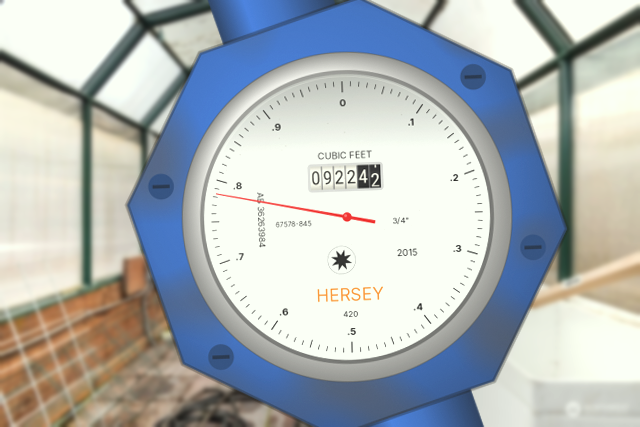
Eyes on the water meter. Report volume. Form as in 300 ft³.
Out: 92241.78 ft³
